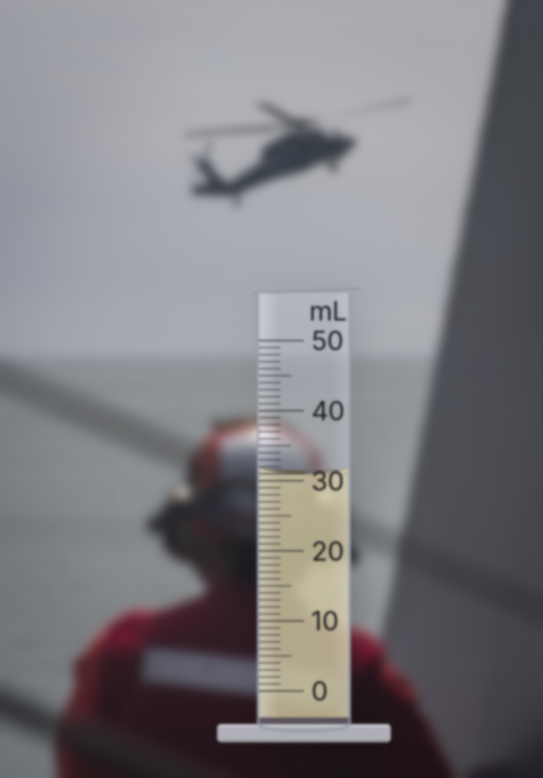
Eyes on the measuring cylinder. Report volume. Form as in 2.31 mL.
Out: 31 mL
